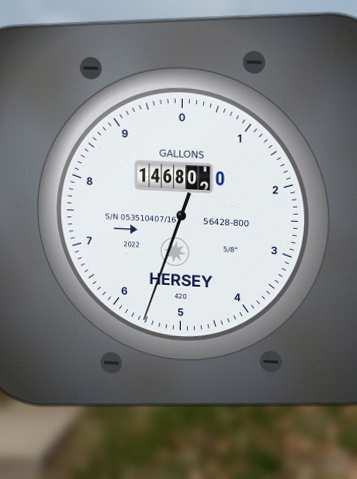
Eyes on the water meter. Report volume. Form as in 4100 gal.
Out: 1468015.5 gal
